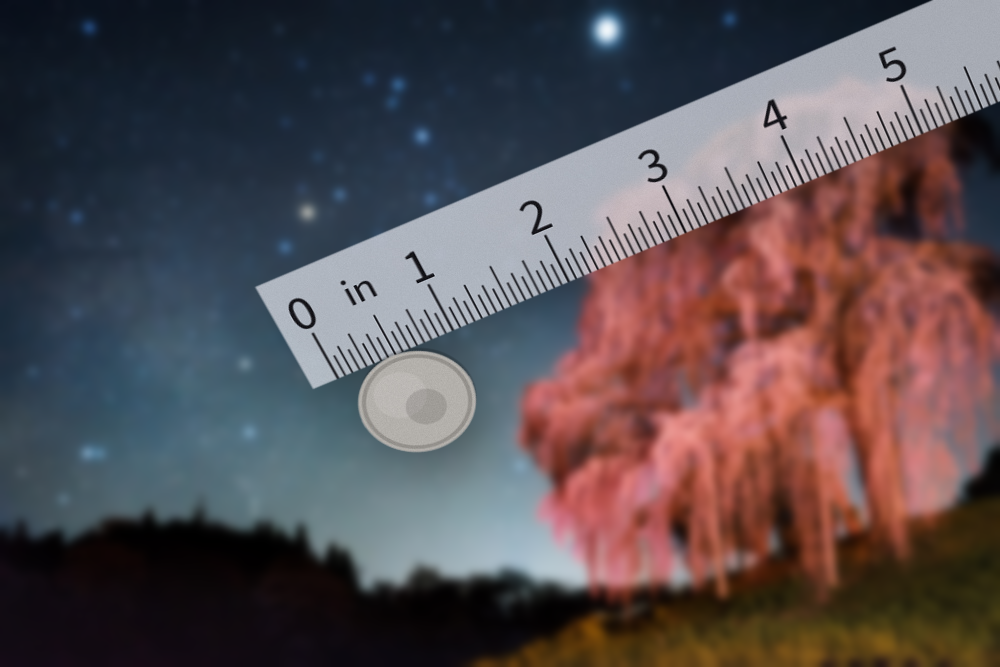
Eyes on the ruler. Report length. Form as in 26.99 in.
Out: 0.9375 in
